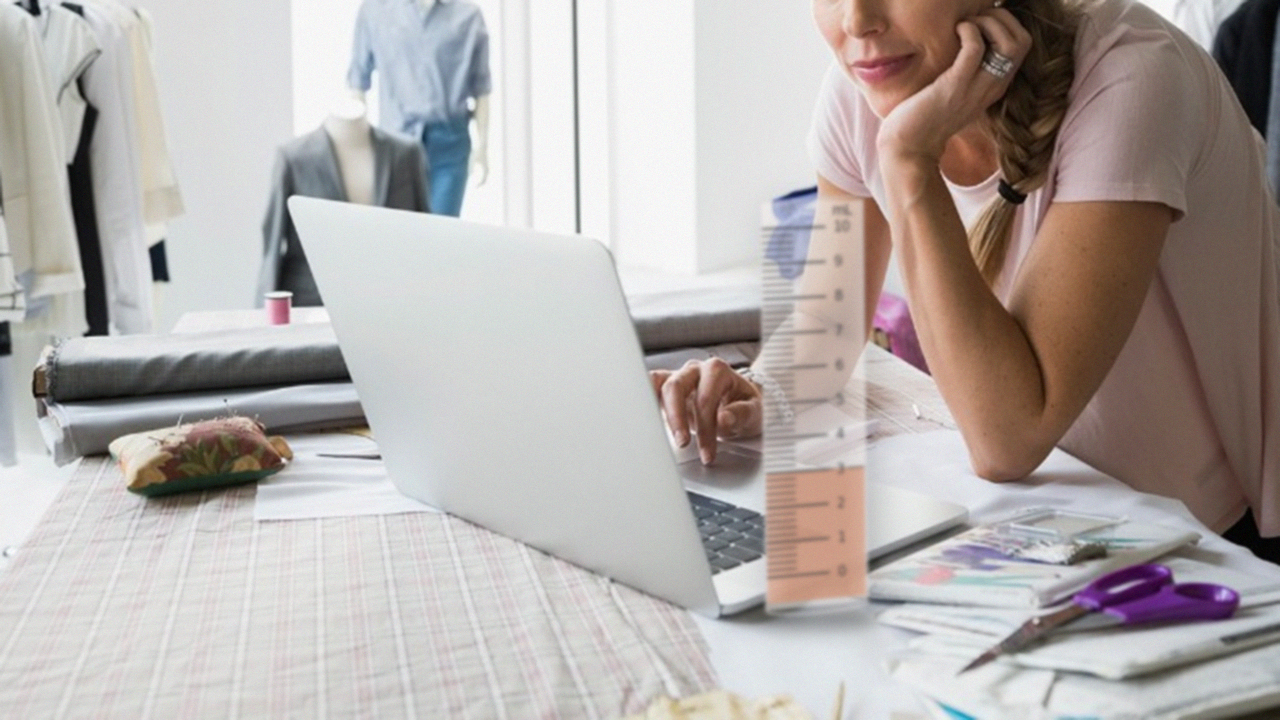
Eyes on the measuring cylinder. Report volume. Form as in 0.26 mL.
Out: 3 mL
